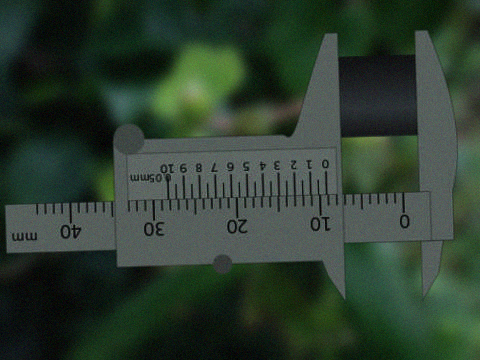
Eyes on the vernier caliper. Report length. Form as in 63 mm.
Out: 9.2 mm
